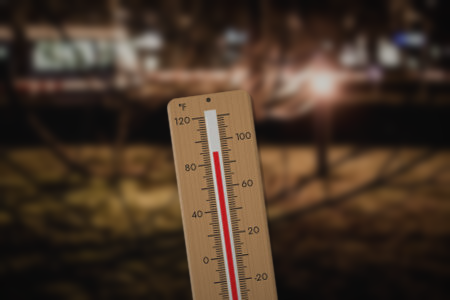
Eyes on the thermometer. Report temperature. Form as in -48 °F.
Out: 90 °F
